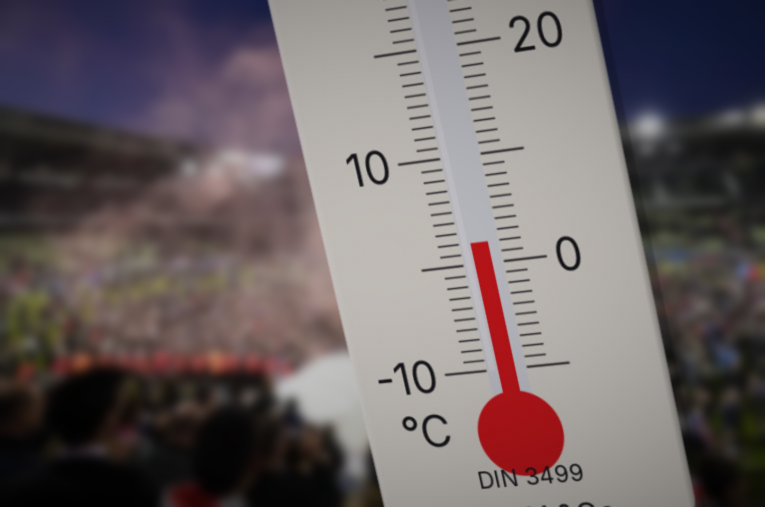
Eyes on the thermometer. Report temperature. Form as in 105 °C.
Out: 2 °C
